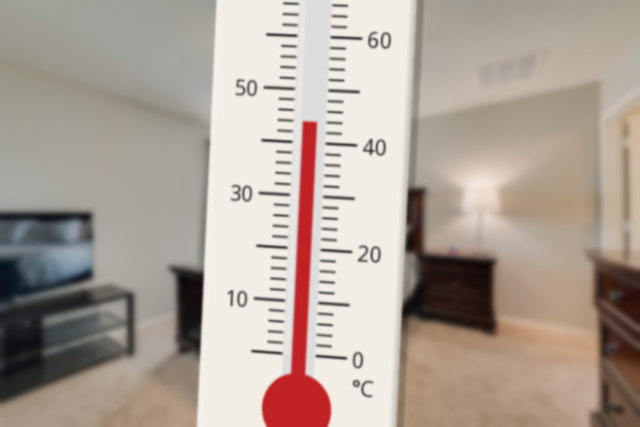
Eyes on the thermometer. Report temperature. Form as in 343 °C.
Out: 44 °C
